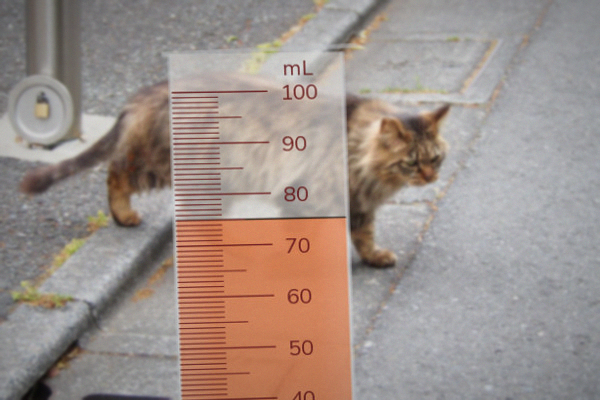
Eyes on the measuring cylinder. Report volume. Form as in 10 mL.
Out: 75 mL
